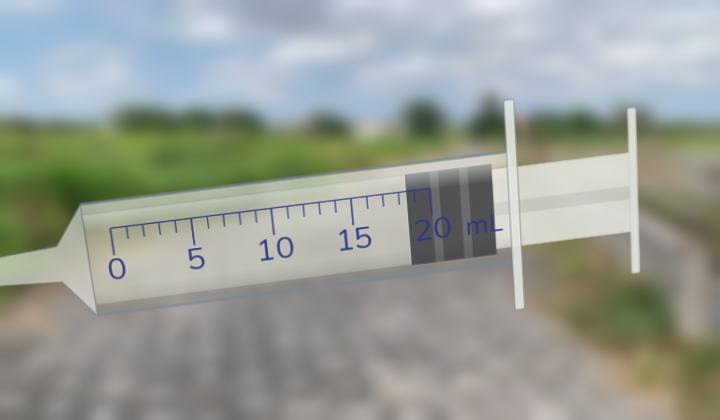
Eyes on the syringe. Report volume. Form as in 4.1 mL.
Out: 18.5 mL
